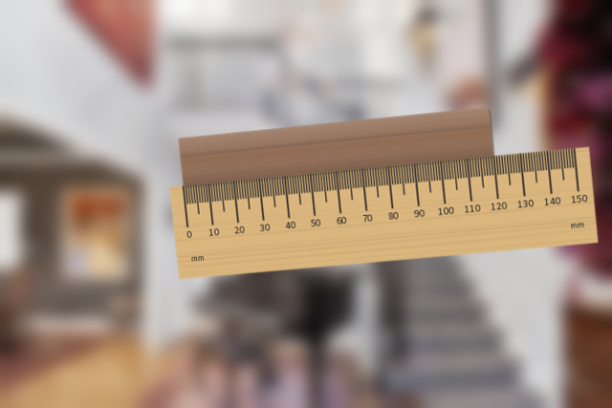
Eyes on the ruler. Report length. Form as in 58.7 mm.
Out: 120 mm
